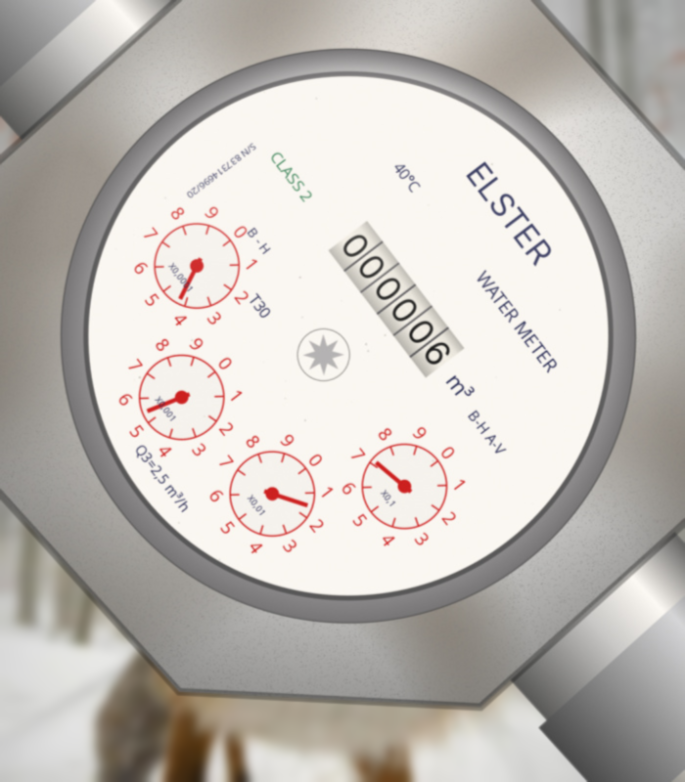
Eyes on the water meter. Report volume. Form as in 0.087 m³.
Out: 6.7154 m³
